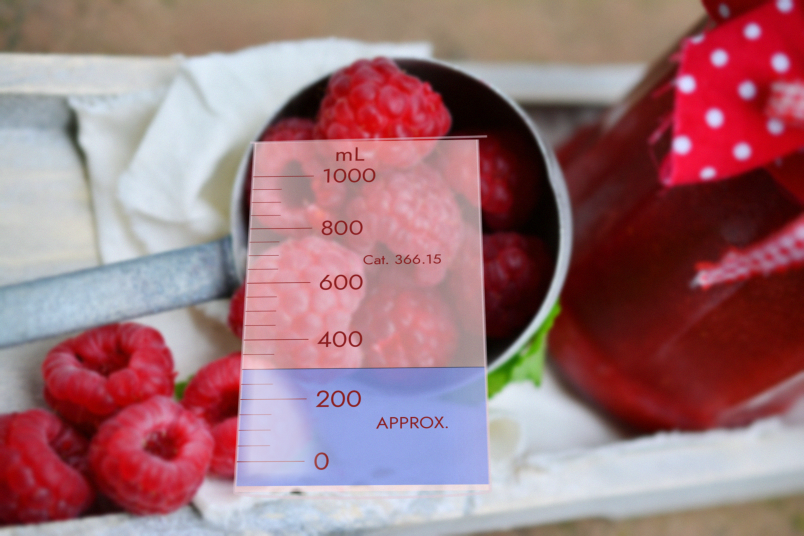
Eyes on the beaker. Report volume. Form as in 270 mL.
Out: 300 mL
